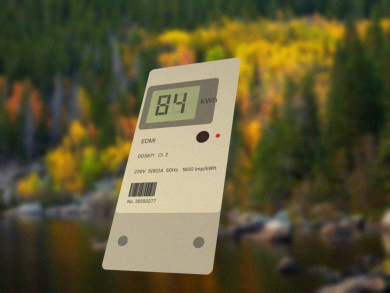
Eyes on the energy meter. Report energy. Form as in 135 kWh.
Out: 84 kWh
